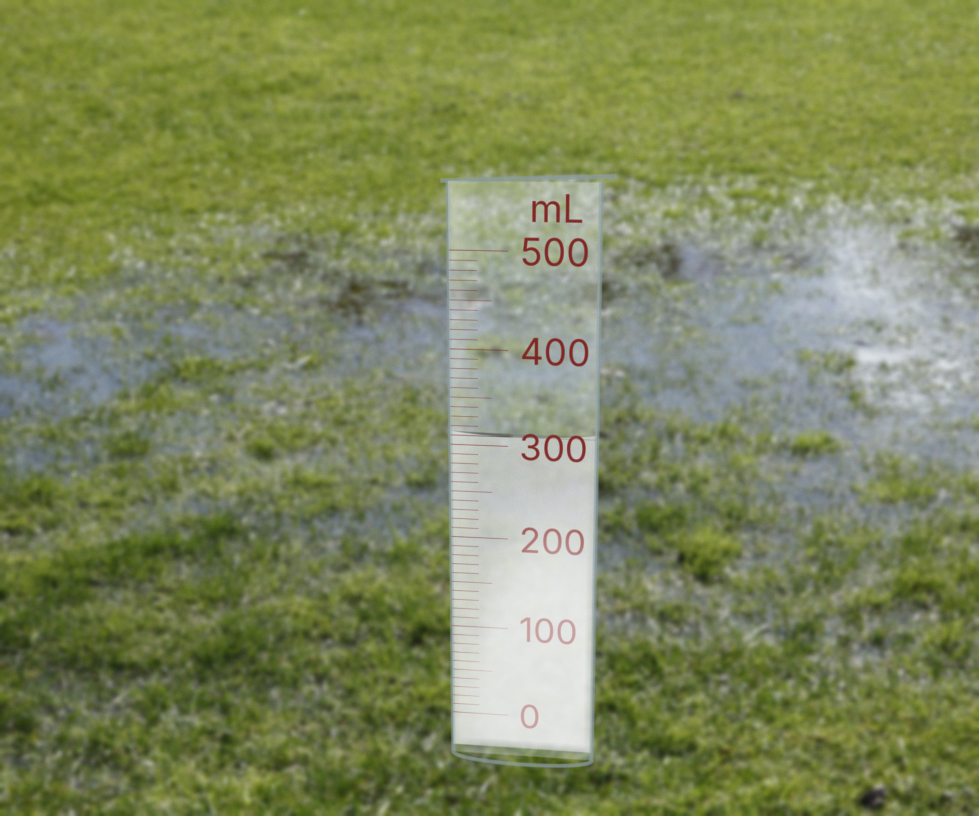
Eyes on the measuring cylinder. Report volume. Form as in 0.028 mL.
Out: 310 mL
